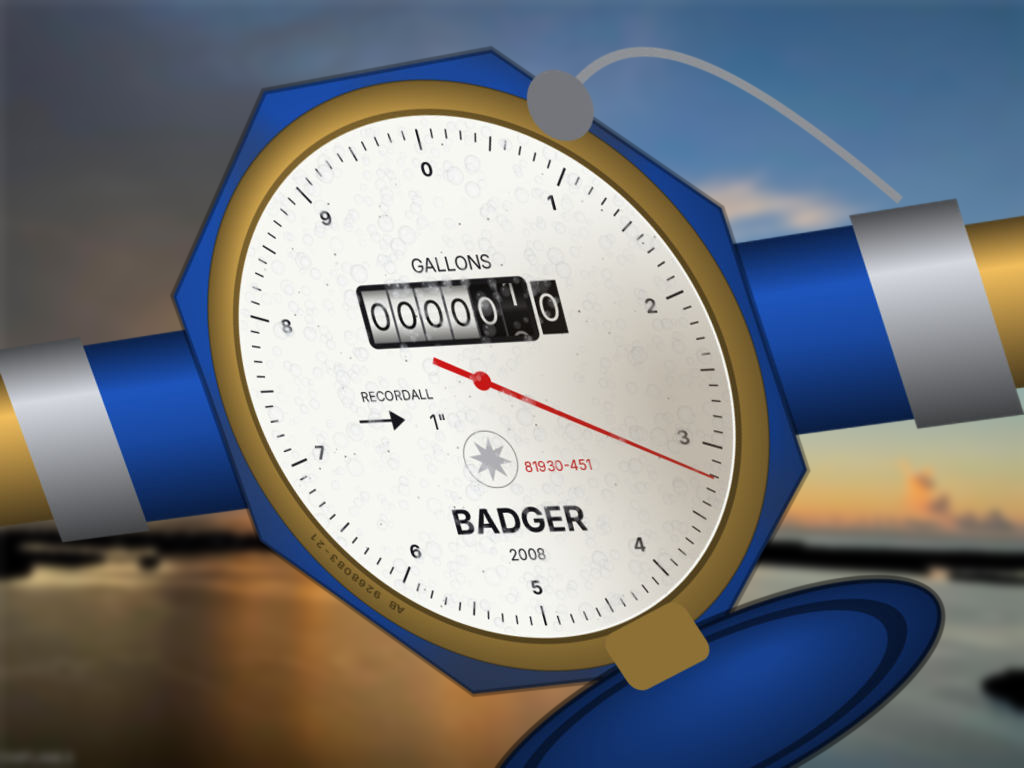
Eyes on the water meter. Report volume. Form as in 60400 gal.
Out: 13.2 gal
